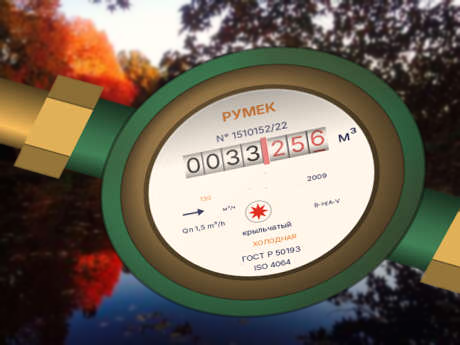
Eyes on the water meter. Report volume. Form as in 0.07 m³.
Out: 33.256 m³
